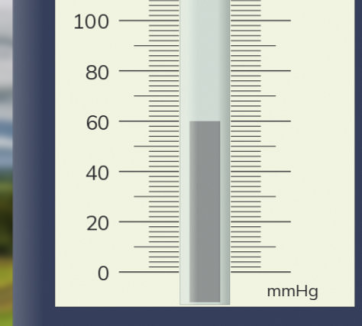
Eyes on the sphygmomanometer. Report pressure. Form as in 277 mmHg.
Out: 60 mmHg
